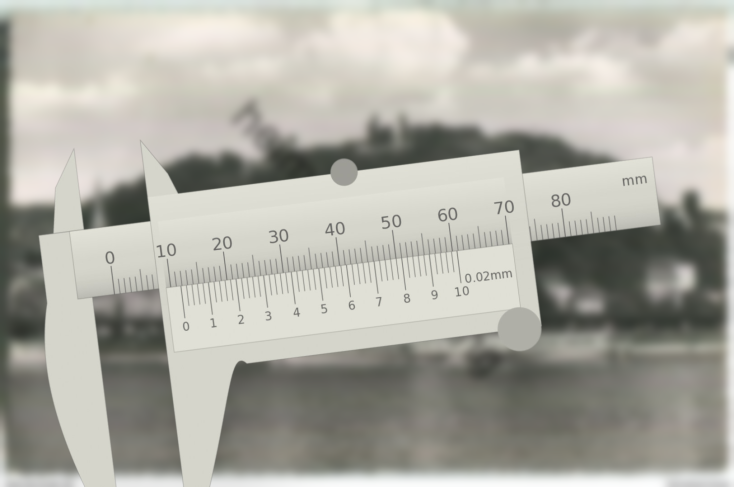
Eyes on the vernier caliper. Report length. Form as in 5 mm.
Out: 11.8 mm
